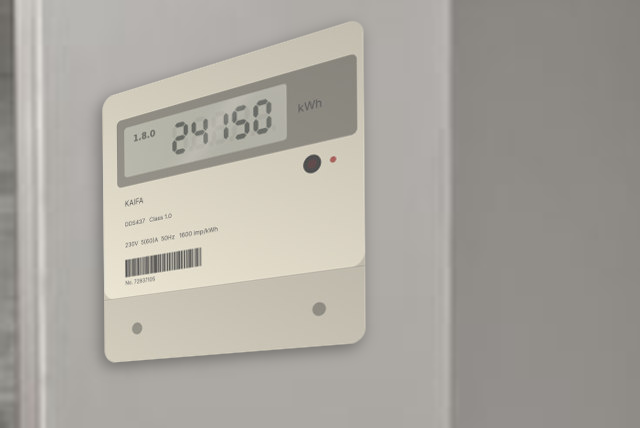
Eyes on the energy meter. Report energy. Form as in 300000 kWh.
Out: 24150 kWh
